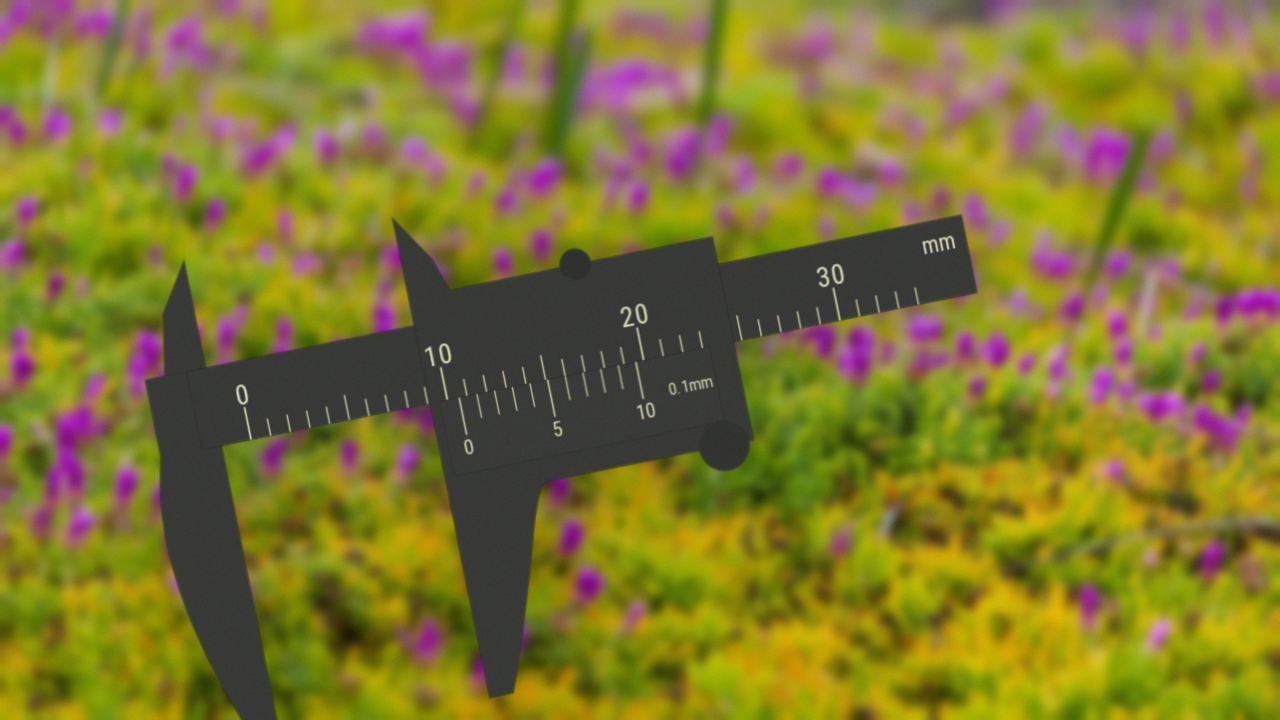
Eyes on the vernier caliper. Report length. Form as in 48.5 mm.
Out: 10.6 mm
